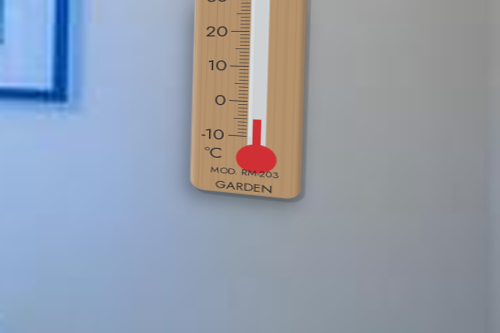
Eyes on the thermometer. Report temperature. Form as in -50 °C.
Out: -5 °C
